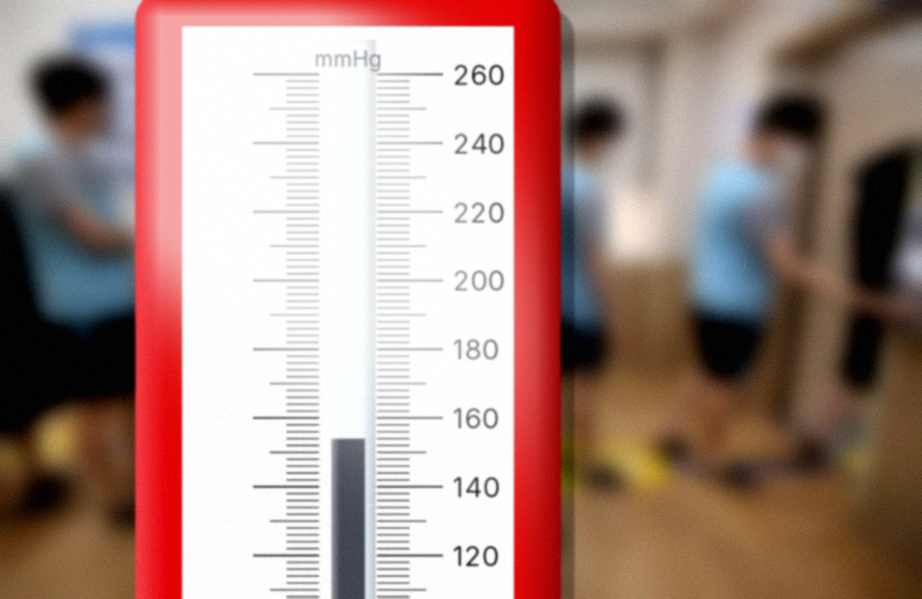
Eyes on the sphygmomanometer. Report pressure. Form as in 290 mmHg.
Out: 154 mmHg
